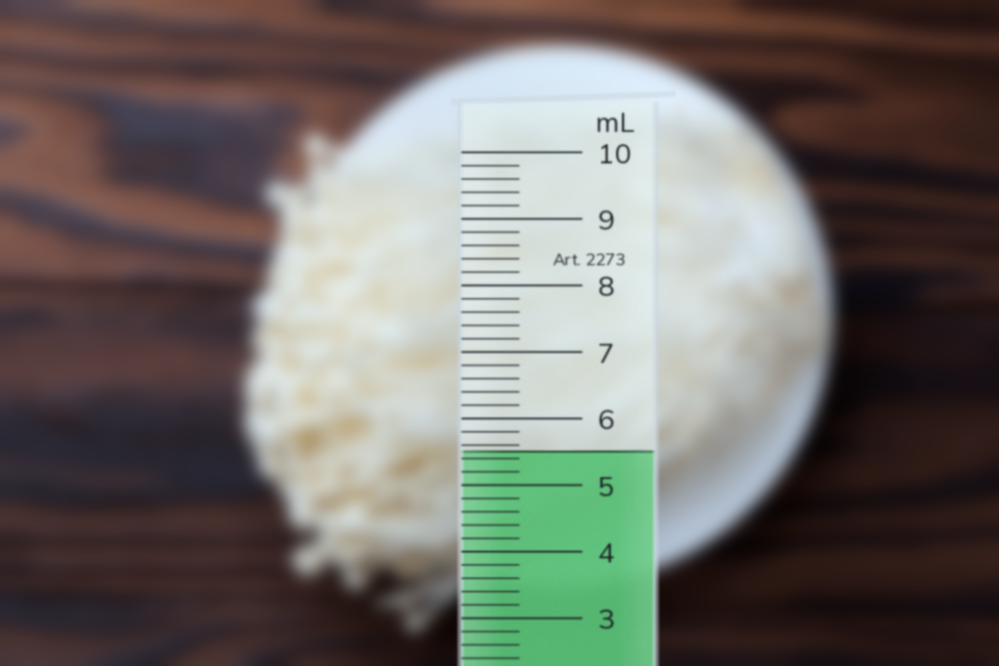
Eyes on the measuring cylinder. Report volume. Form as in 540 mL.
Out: 5.5 mL
